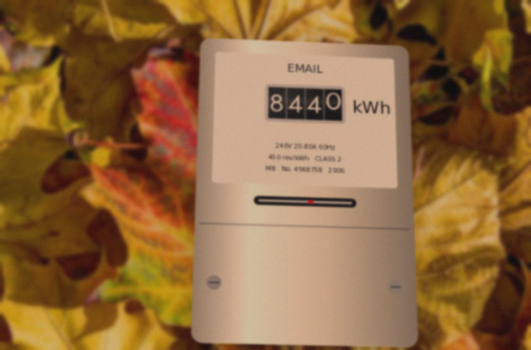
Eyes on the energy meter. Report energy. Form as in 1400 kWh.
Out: 8440 kWh
